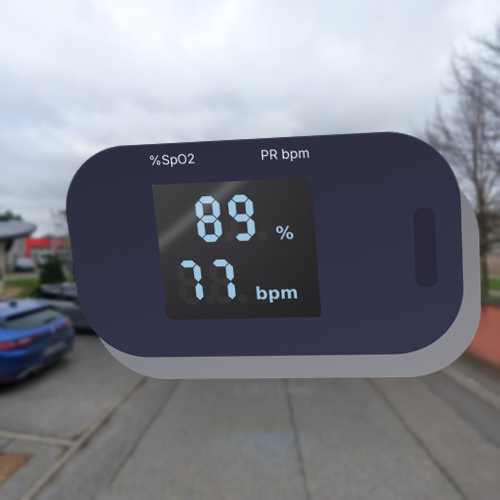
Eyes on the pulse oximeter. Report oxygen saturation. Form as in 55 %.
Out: 89 %
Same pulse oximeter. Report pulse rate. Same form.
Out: 77 bpm
